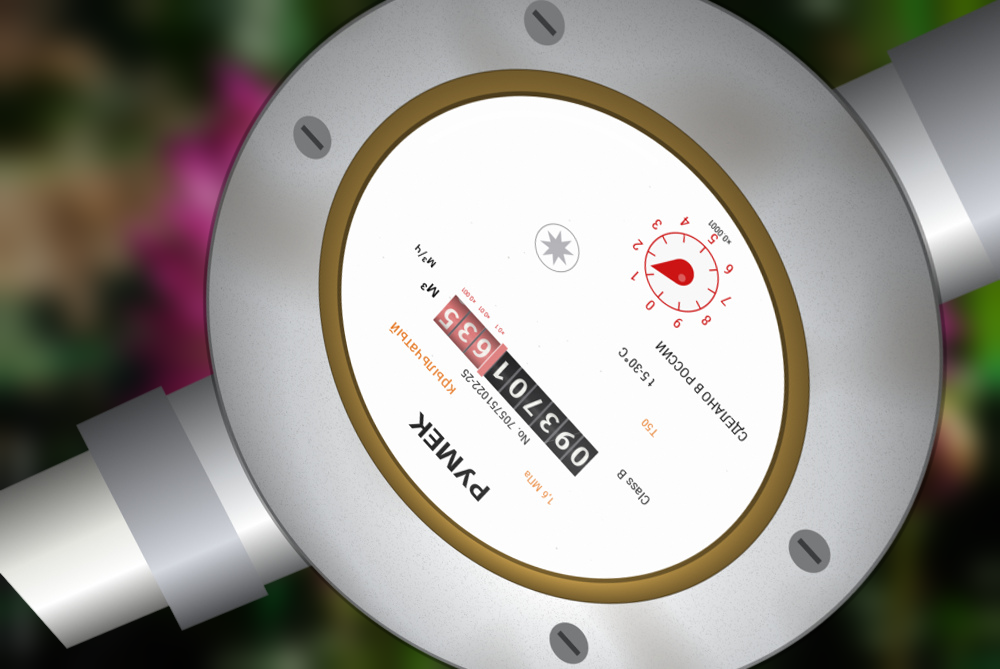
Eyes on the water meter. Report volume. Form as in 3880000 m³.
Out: 93701.6351 m³
